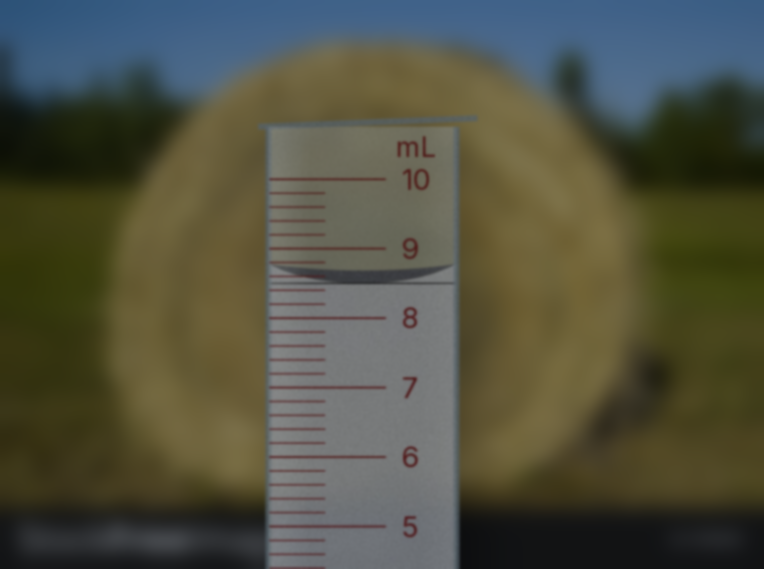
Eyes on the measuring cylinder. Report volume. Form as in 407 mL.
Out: 8.5 mL
